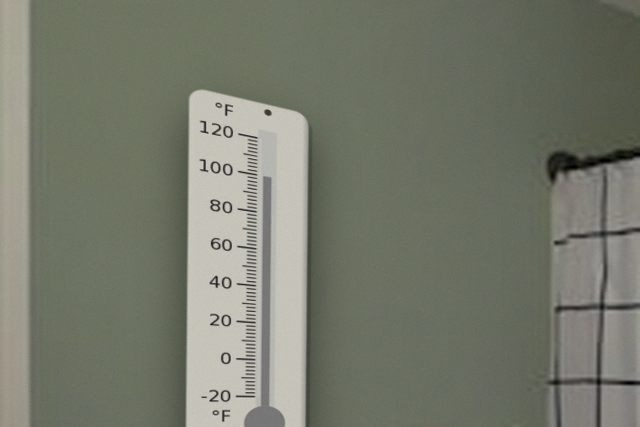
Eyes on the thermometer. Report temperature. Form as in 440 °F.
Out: 100 °F
